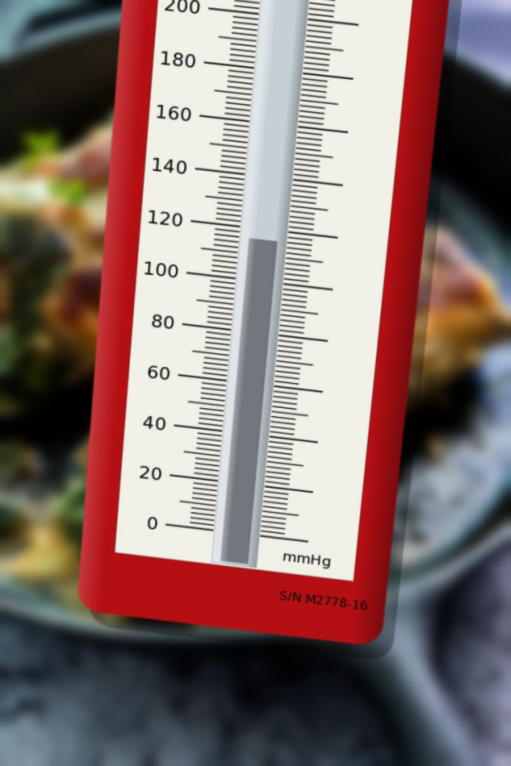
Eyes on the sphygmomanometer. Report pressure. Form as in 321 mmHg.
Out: 116 mmHg
